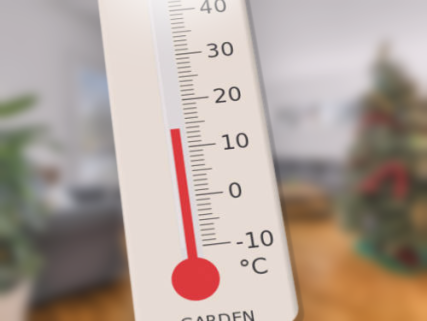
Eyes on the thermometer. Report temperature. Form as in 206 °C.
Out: 14 °C
